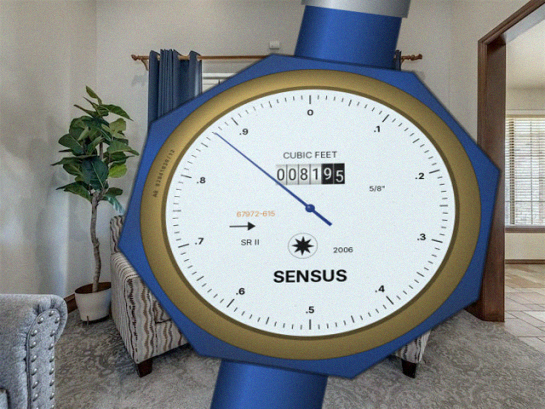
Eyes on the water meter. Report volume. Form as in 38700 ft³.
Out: 8194.87 ft³
